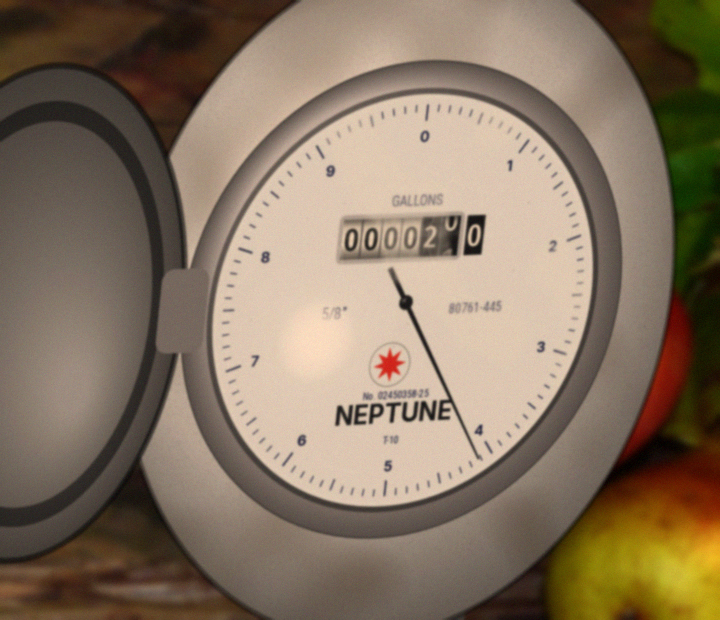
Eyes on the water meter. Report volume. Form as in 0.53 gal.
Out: 204.1 gal
